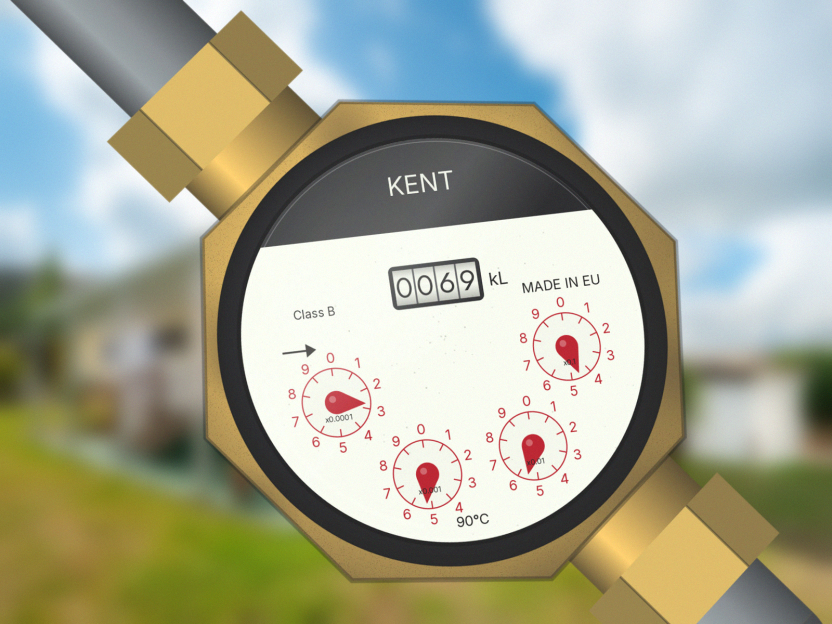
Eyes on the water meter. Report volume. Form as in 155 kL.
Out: 69.4552 kL
